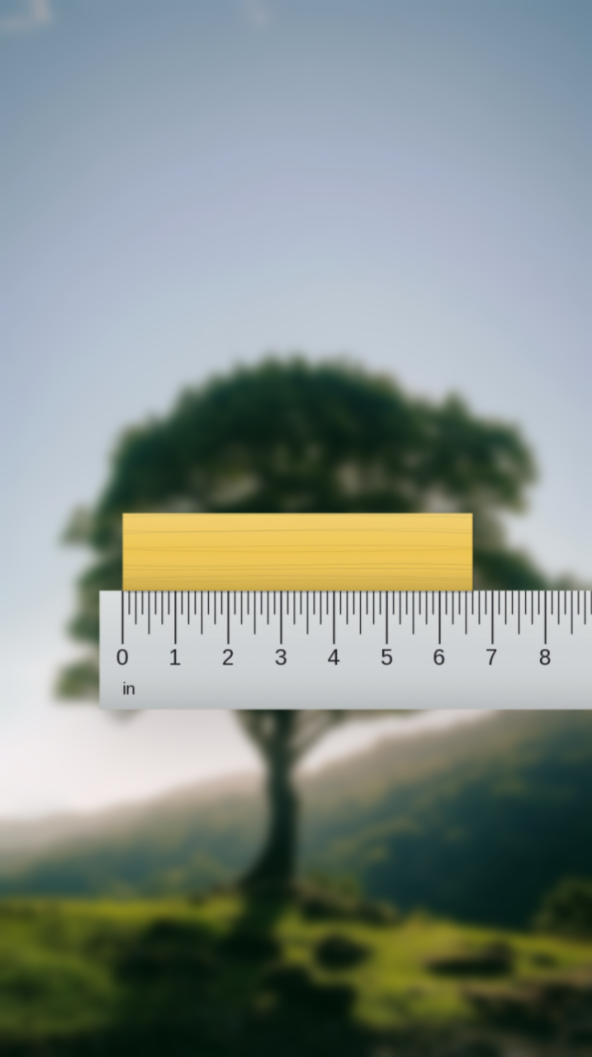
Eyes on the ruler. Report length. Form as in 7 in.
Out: 6.625 in
